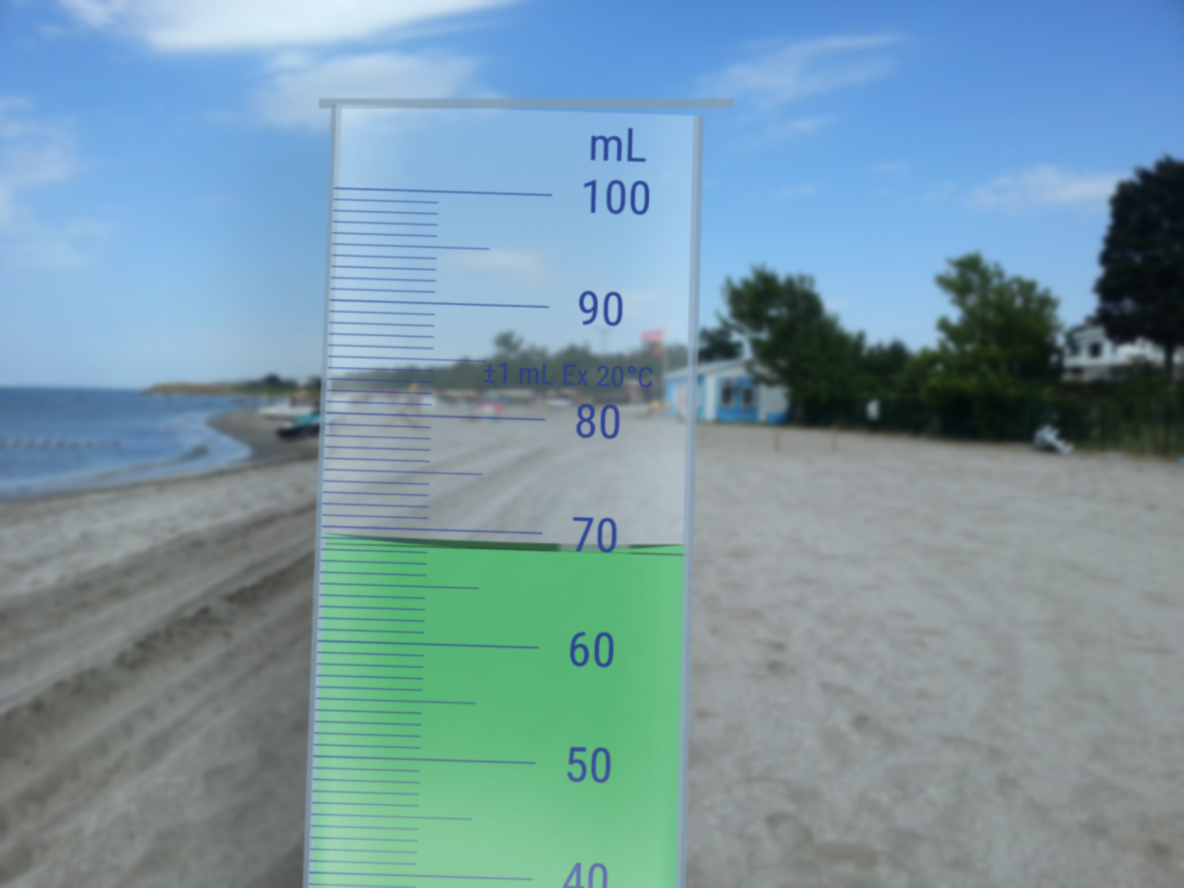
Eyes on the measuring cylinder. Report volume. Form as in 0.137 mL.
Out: 68.5 mL
